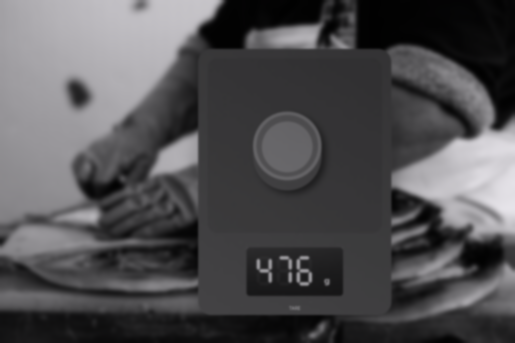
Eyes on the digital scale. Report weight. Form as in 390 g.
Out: 476 g
